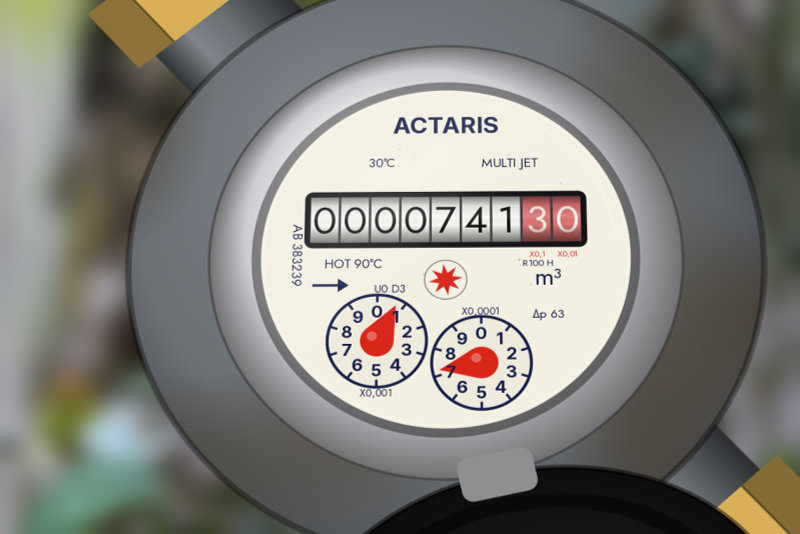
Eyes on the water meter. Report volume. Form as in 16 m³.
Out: 741.3007 m³
